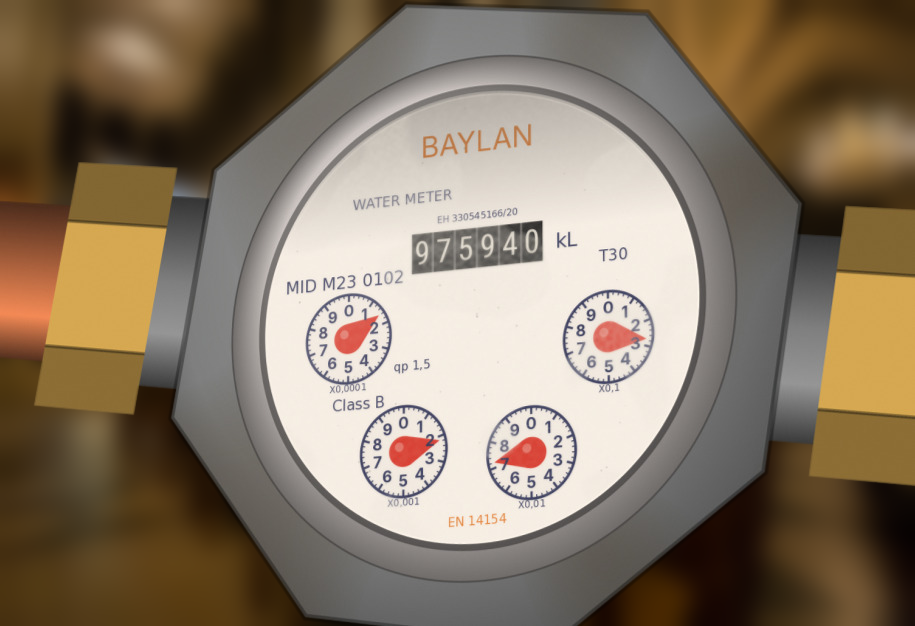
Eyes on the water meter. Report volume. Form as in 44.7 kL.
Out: 975940.2721 kL
